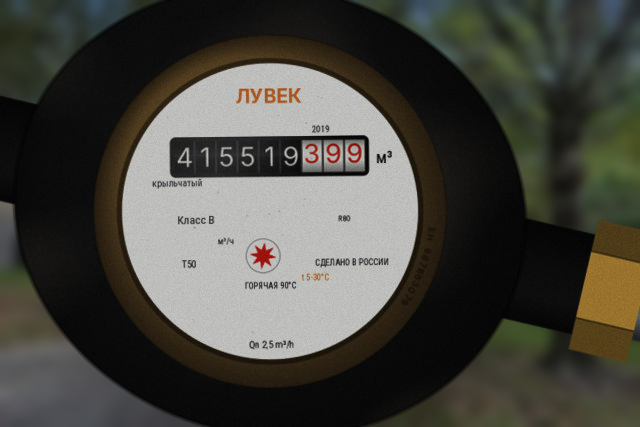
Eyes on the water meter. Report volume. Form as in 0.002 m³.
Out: 415519.399 m³
